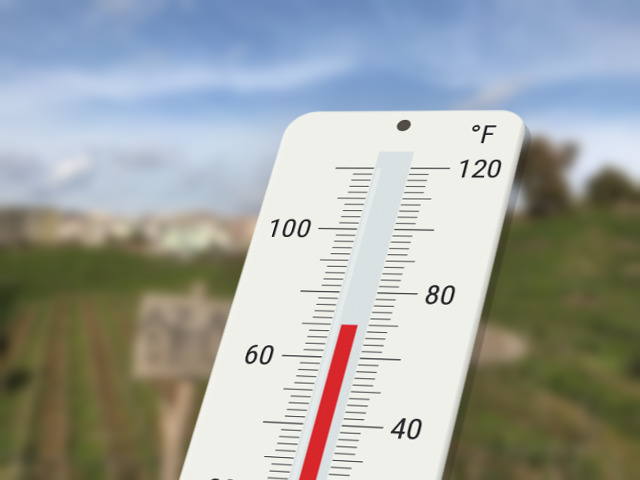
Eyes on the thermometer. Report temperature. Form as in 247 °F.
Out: 70 °F
